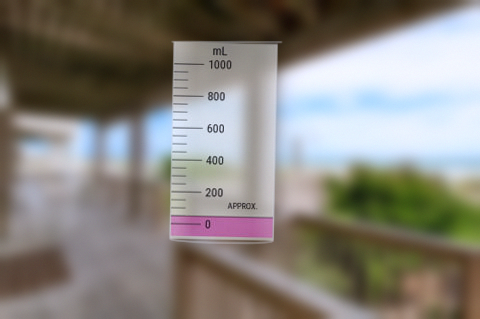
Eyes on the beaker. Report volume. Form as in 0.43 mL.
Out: 50 mL
